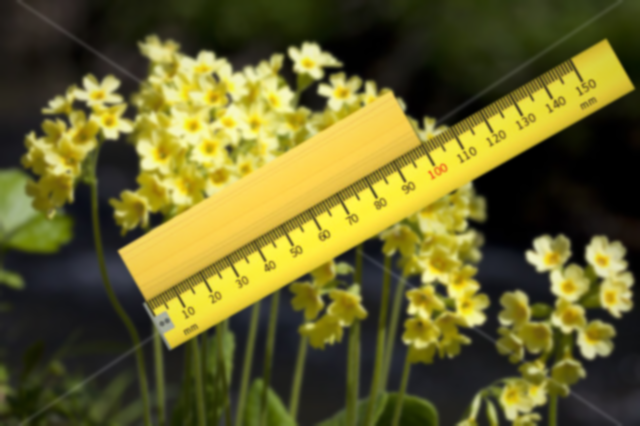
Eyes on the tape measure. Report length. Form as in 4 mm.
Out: 100 mm
